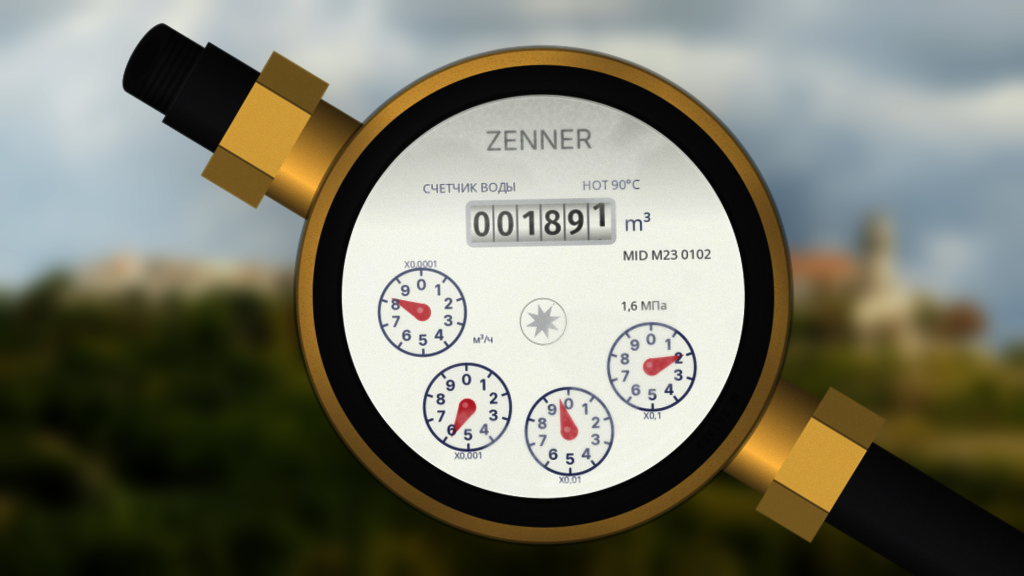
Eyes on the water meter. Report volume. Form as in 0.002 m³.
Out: 1891.1958 m³
